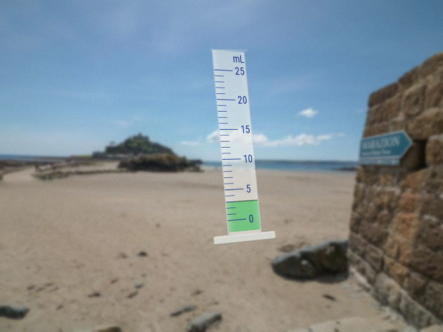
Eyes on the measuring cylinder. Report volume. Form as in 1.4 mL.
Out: 3 mL
